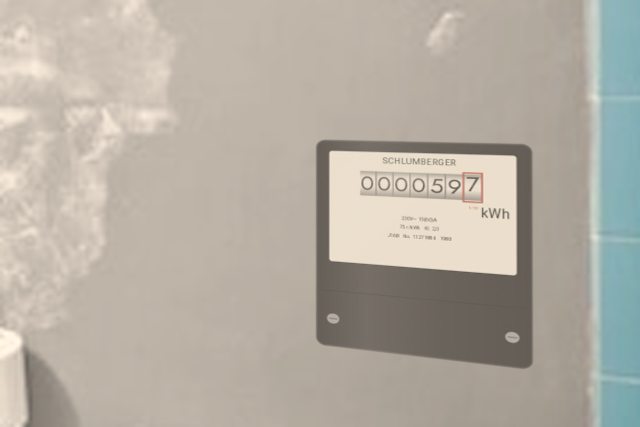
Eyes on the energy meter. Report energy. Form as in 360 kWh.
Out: 59.7 kWh
